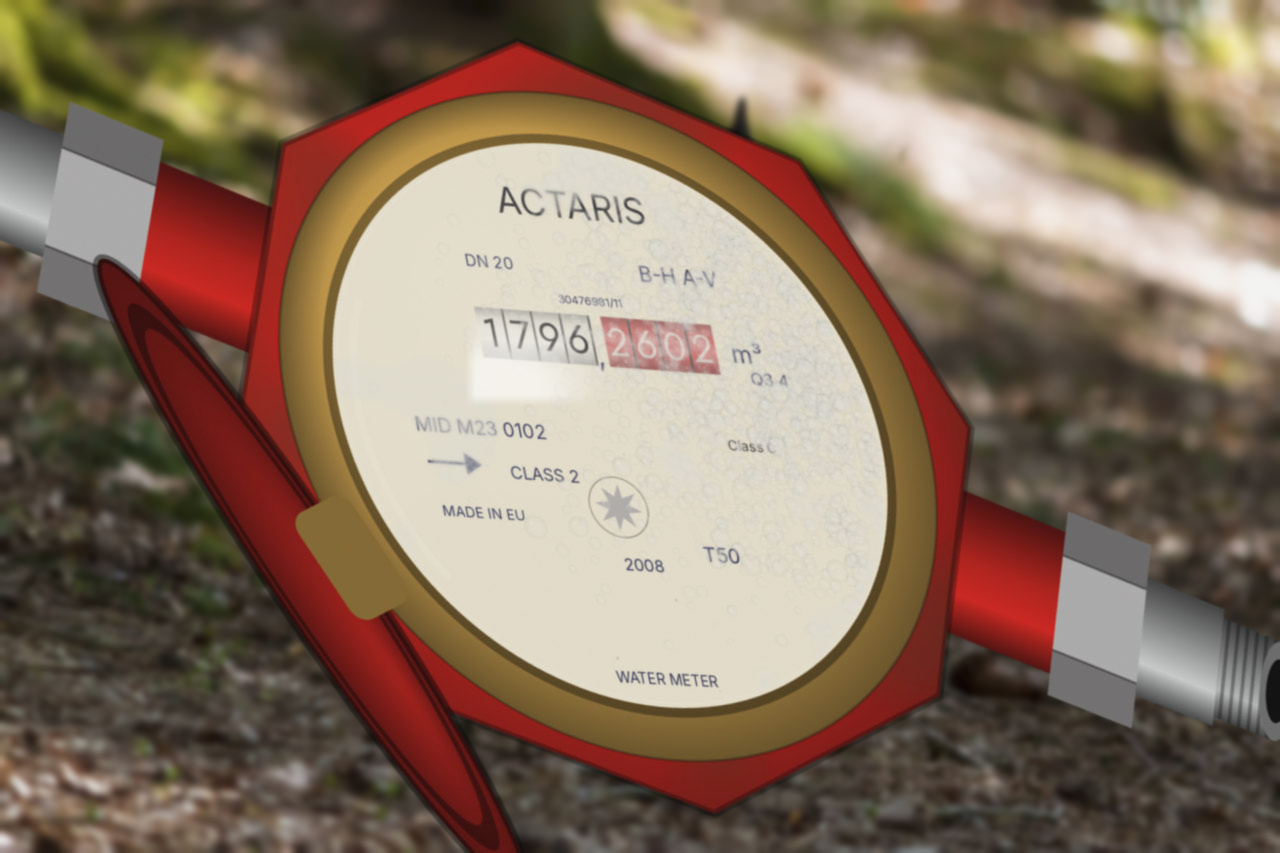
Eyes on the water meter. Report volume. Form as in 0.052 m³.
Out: 1796.2602 m³
